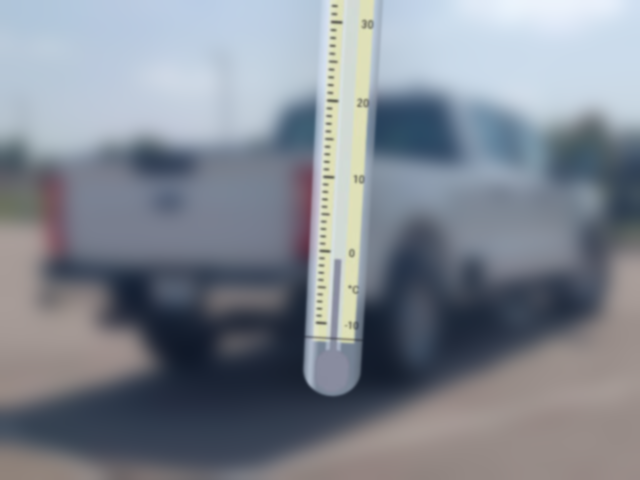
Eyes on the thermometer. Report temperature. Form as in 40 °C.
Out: -1 °C
